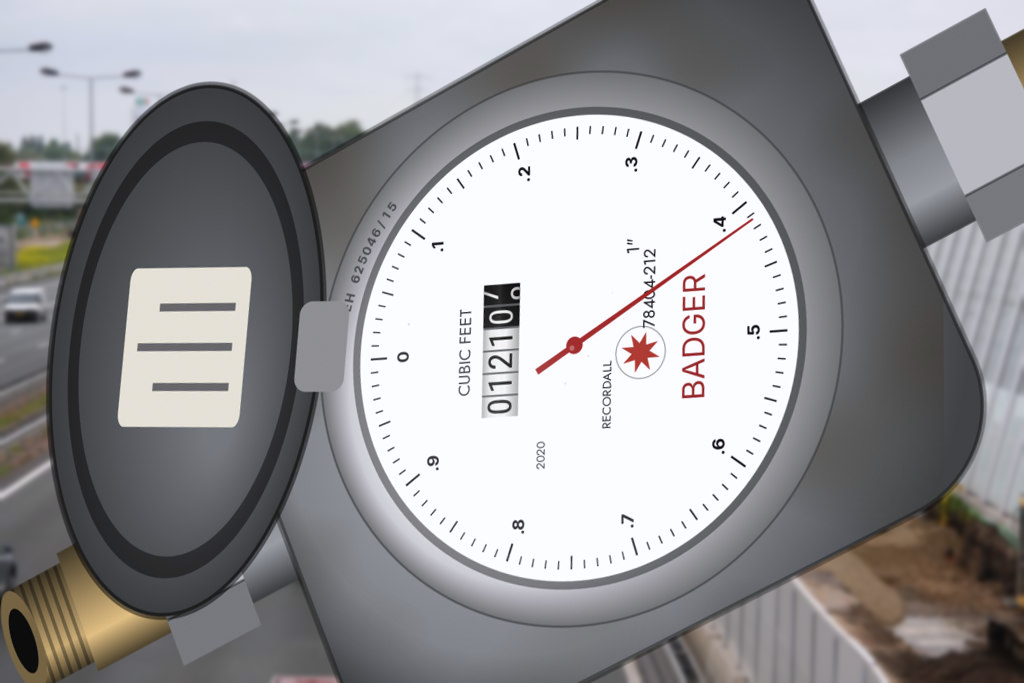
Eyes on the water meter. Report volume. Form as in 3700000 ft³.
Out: 12107.41 ft³
